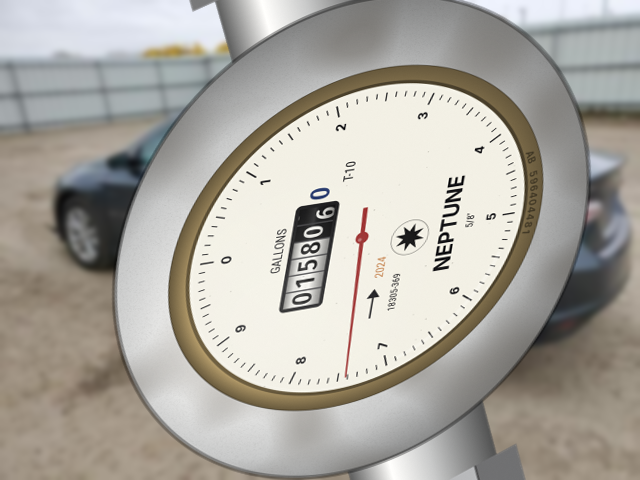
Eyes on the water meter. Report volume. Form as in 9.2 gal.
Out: 158057.4 gal
